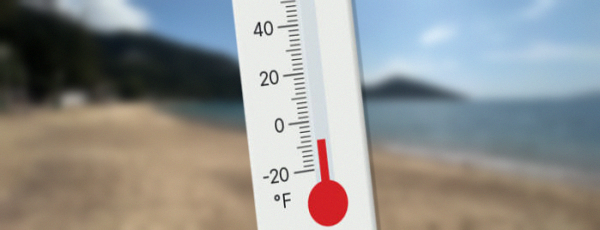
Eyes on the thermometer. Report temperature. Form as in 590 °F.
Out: -8 °F
